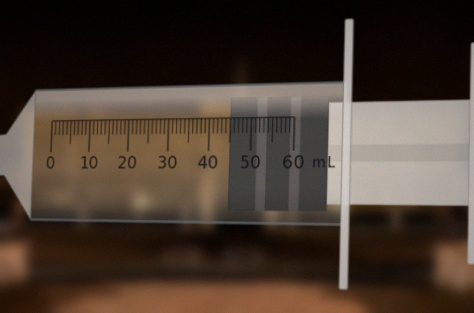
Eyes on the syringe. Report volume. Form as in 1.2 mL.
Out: 45 mL
